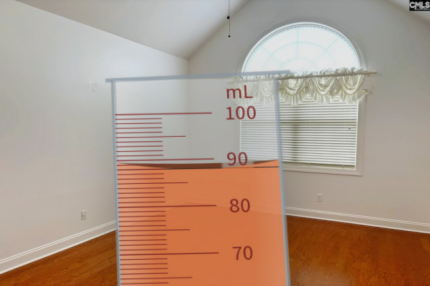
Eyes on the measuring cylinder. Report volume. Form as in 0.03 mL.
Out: 88 mL
